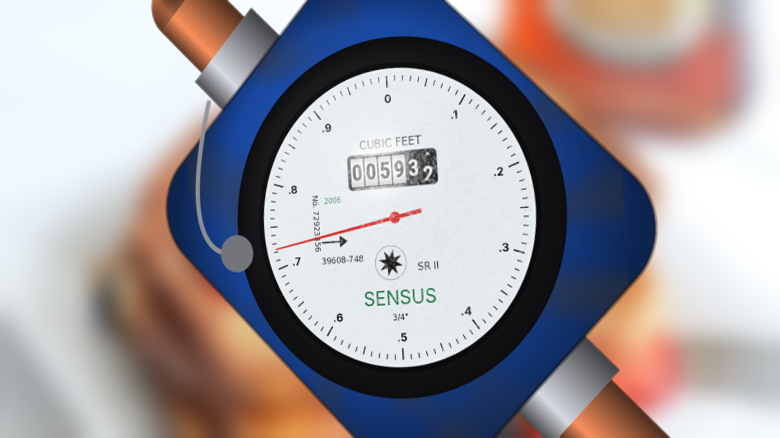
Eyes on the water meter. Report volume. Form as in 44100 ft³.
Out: 5931.72 ft³
